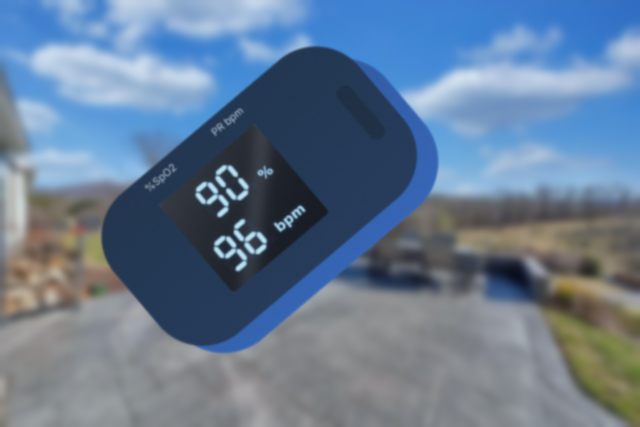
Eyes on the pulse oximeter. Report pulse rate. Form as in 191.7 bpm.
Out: 96 bpm
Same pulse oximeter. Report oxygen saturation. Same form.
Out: 90 %
